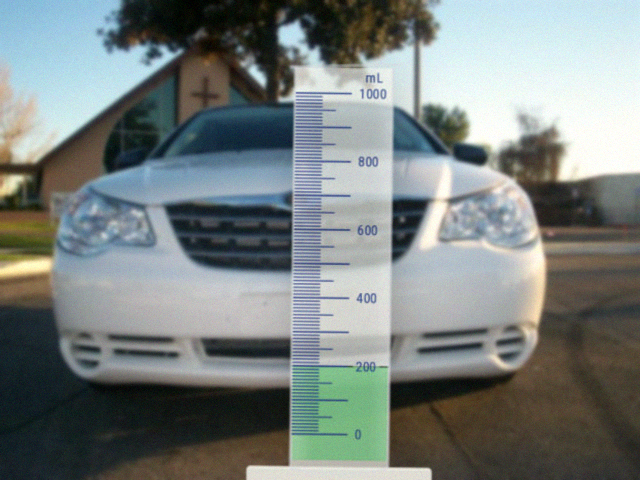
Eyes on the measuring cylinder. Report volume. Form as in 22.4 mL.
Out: 200 mL
